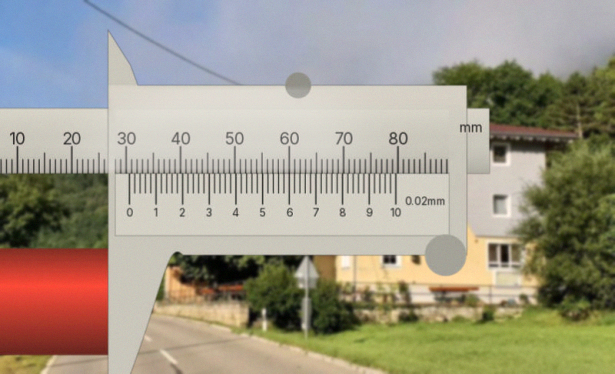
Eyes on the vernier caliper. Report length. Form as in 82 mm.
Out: 30.6 mm
